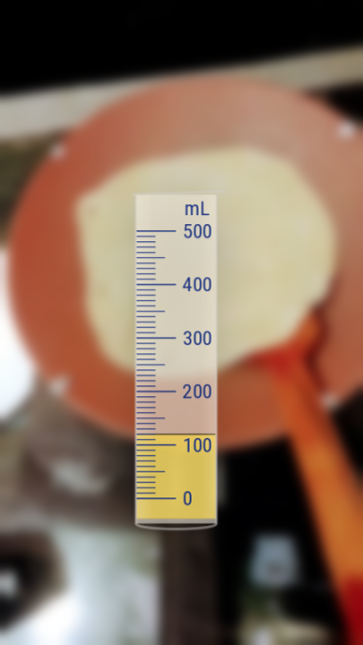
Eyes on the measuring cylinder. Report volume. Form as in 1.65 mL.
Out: 120 mL
